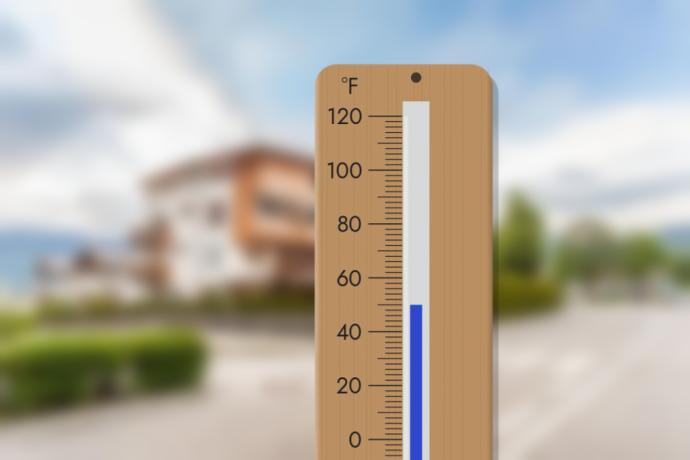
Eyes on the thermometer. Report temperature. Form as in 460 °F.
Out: 50 °F
